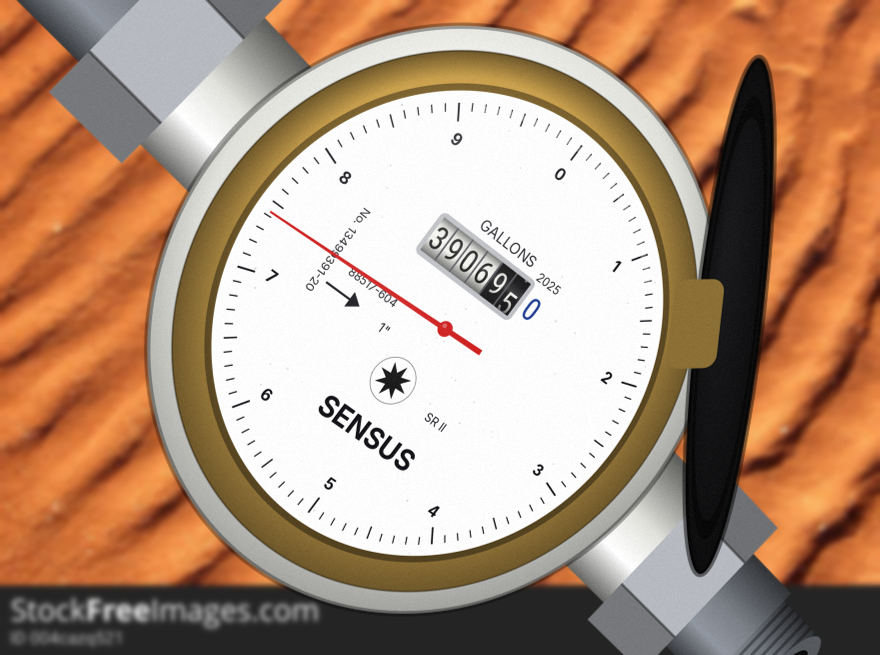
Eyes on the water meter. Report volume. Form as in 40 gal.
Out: 3906947.4 gal
